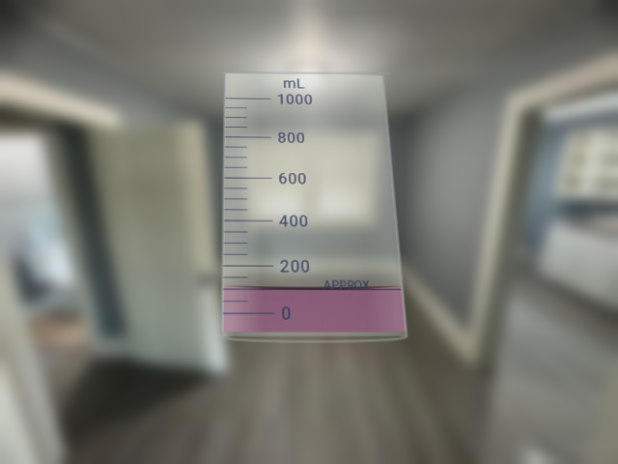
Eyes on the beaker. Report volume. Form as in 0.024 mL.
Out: 100 mL
